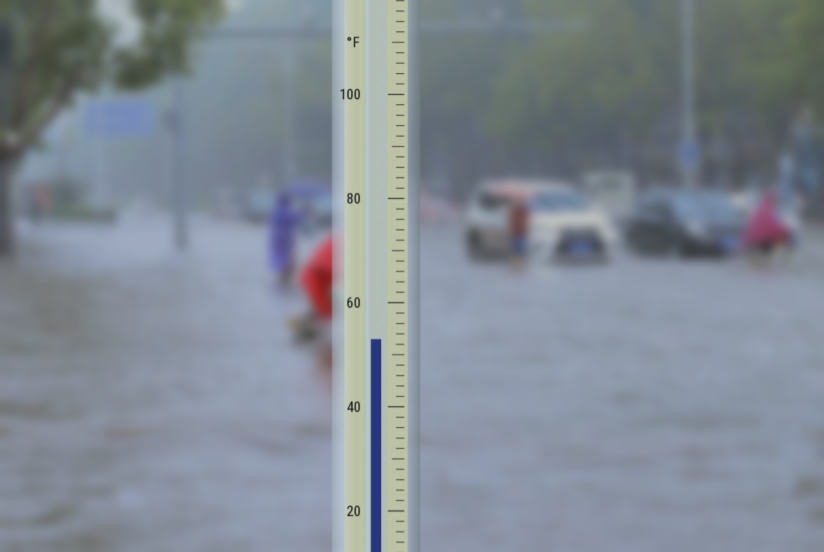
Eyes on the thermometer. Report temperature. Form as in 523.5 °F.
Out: 53 °F
